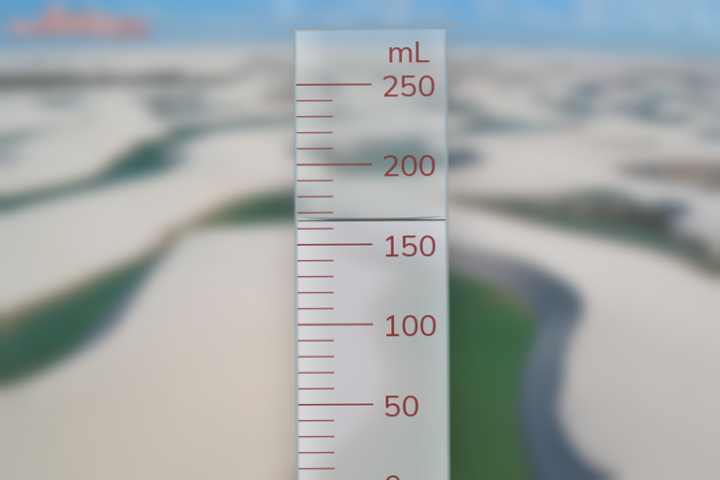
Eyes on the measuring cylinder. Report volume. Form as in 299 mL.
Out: 165 mL
